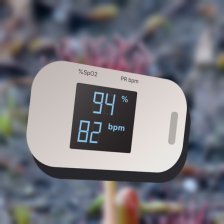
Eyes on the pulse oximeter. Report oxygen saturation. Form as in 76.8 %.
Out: 94 %
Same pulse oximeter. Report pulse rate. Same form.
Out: 82 bpm
